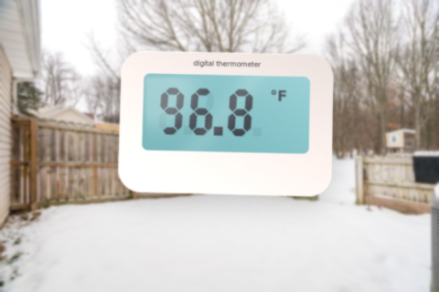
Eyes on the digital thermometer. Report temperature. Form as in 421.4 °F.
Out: 96.8 °F
